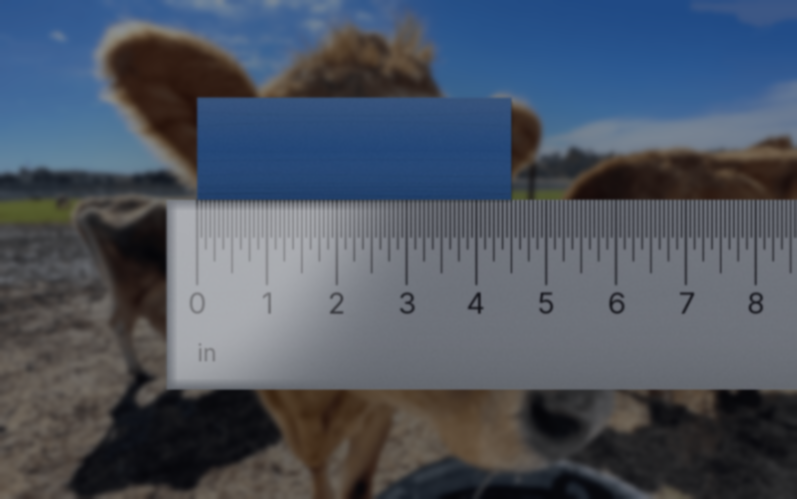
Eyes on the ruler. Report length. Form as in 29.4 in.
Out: 4.5 in
